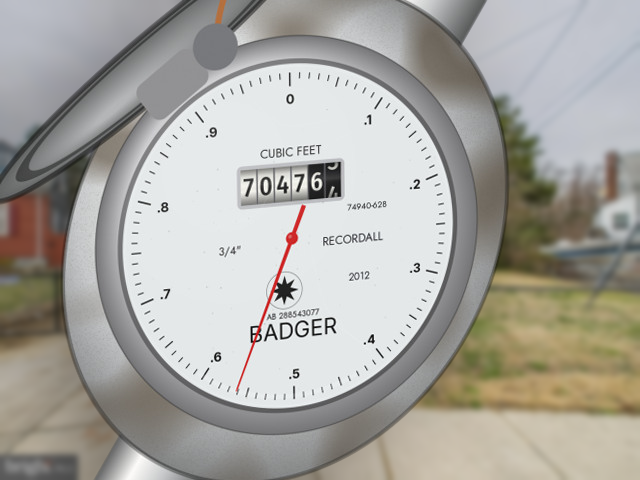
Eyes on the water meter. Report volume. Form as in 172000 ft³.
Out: 704763.56 ft³
